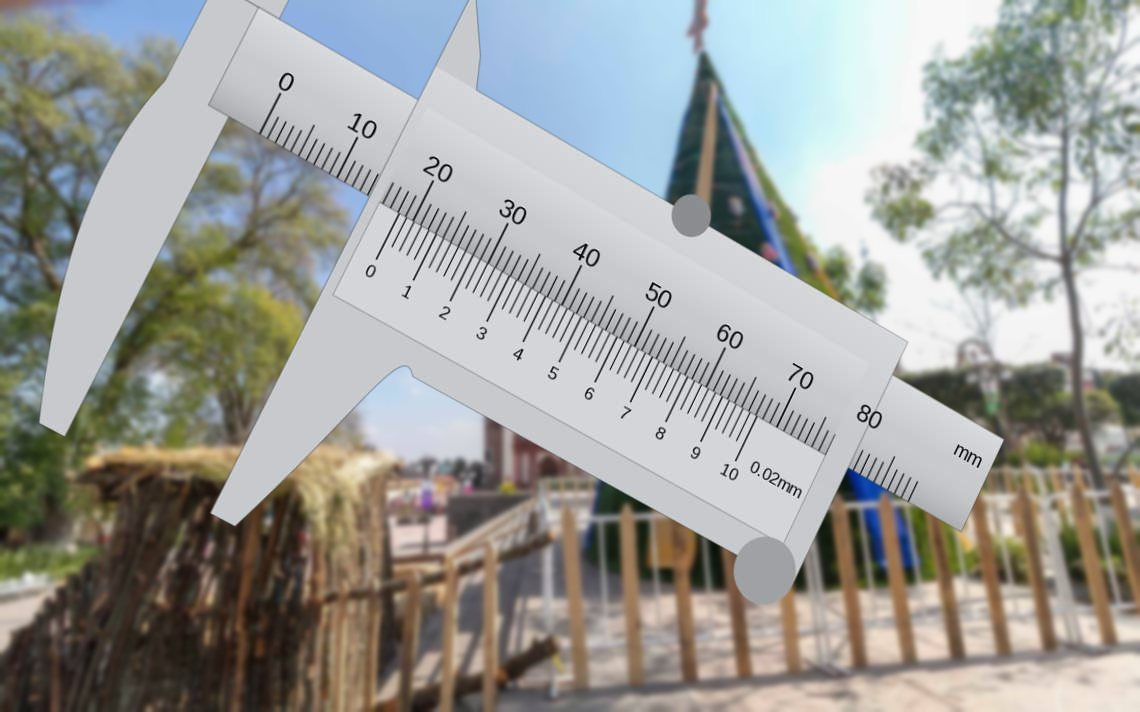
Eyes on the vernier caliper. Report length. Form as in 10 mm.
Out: 18.2 mm
